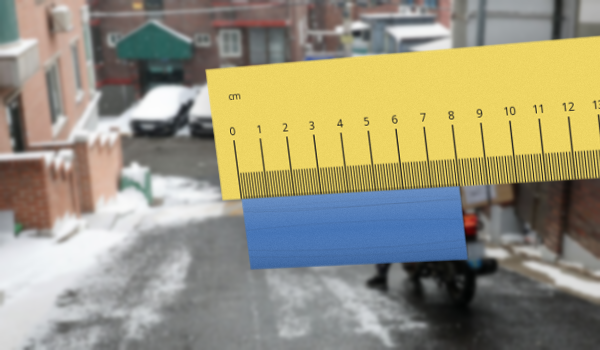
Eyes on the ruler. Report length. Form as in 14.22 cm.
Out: 8 cm
